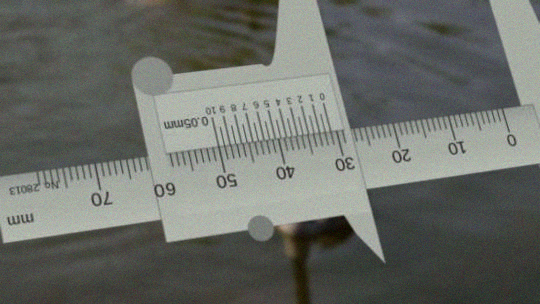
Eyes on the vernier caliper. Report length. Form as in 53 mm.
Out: 31.0 mm
